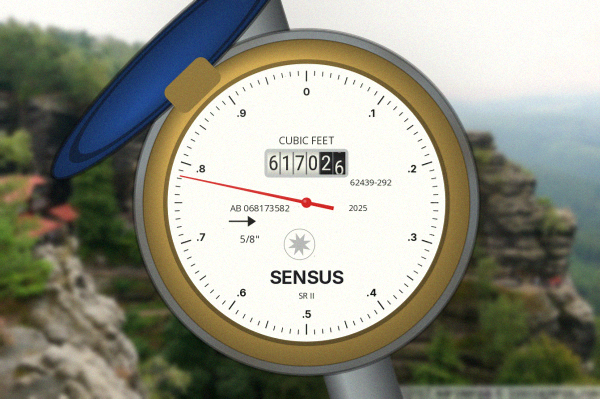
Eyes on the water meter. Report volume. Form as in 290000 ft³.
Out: 617025.78 ft³
